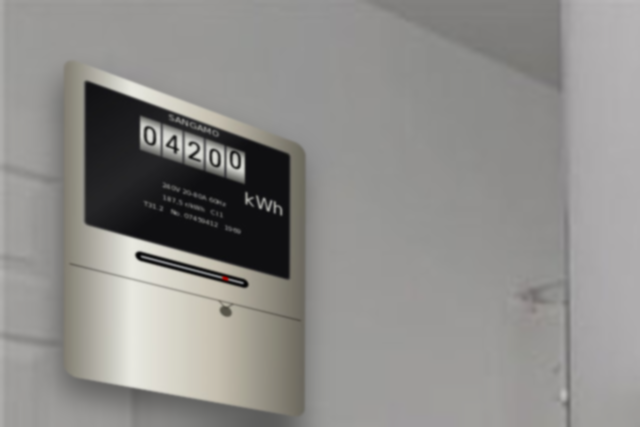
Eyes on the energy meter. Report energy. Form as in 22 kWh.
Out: 4200 kWh
